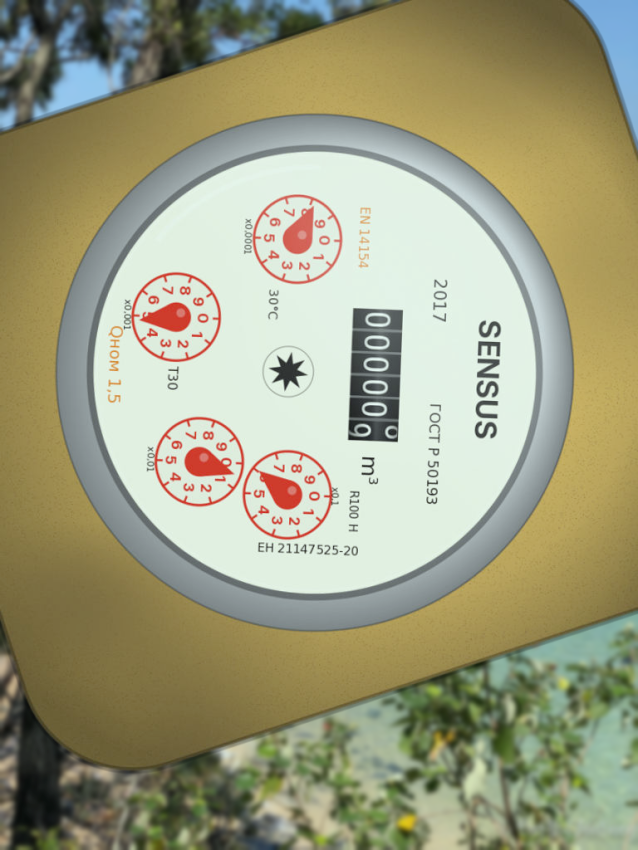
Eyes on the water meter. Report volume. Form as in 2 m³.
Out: 8.6048 m³
